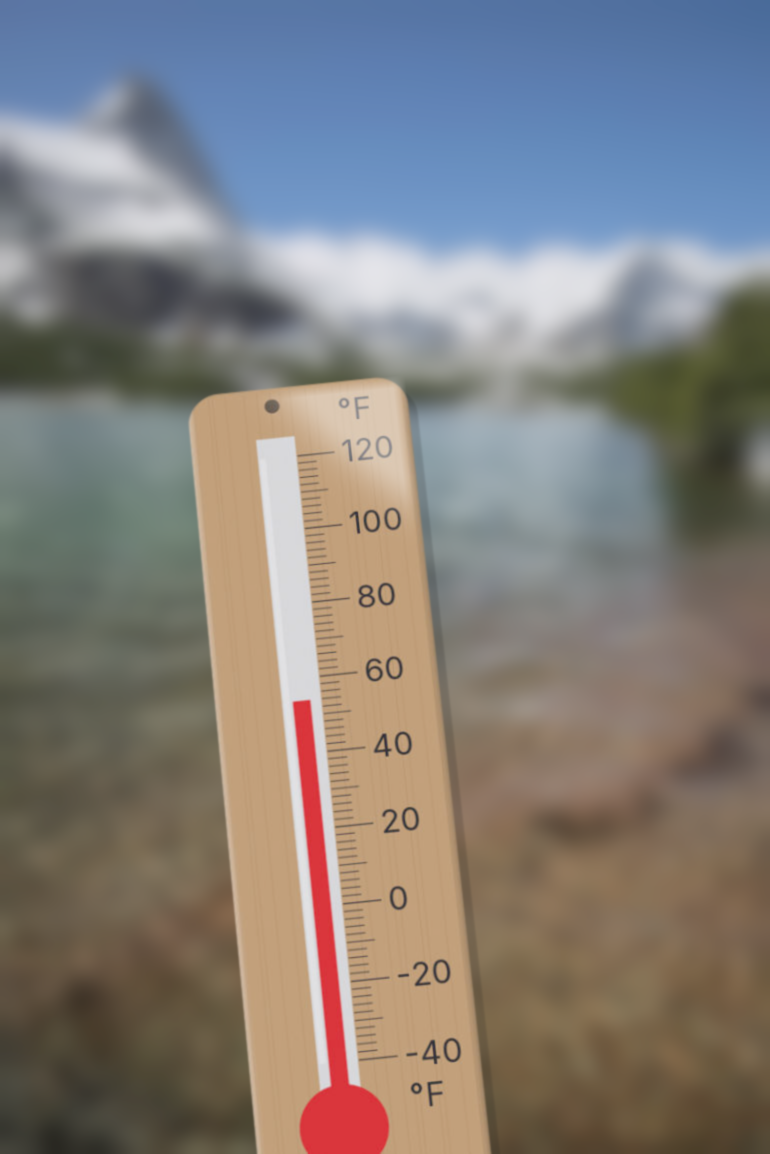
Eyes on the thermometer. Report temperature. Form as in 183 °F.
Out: 54 °F
